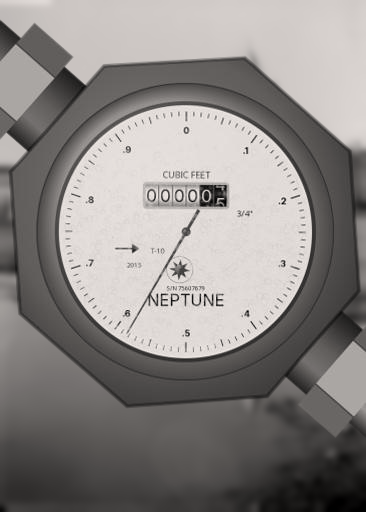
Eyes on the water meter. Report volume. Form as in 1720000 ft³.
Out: 4.58 ft³
